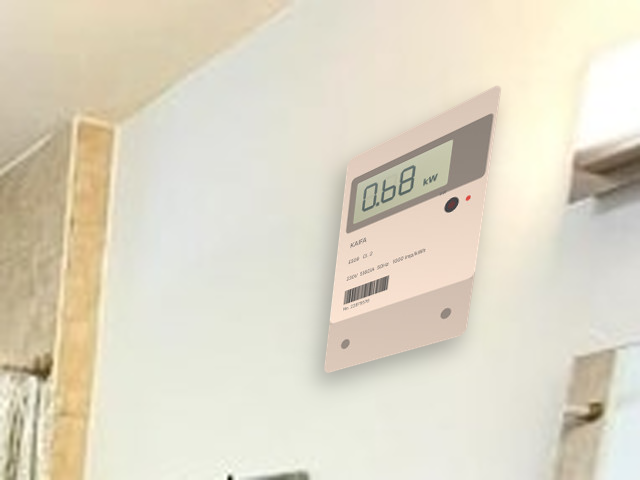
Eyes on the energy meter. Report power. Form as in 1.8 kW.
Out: 0.68 kW
